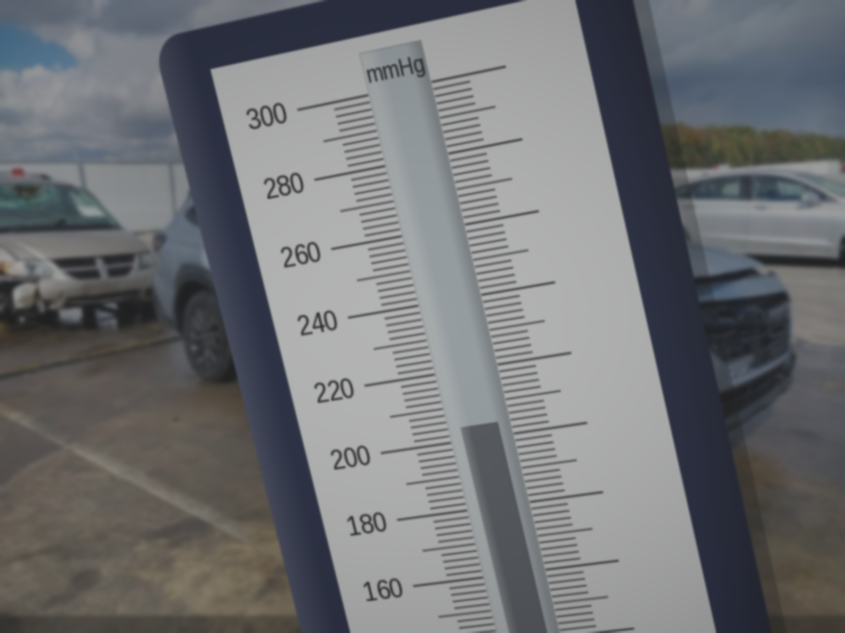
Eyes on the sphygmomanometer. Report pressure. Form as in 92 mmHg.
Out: 204 mmHg
